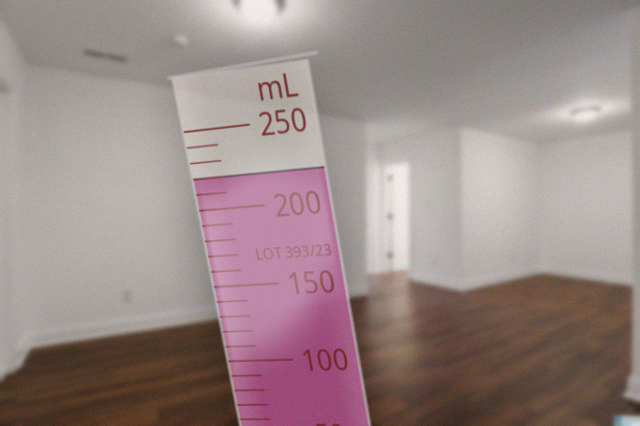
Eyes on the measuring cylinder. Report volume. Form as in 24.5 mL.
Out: 220 mL
